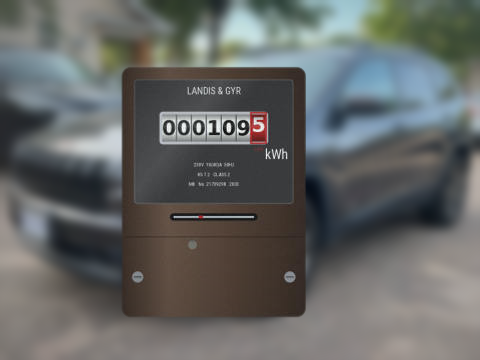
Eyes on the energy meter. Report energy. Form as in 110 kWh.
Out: 109.5 kWh
